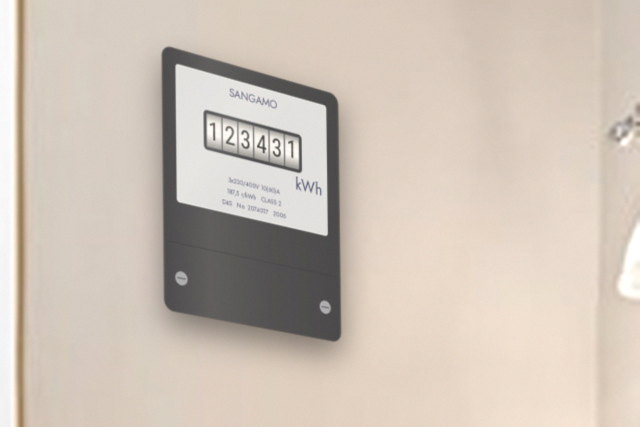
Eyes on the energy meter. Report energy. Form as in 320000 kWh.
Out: 123431 kWh
